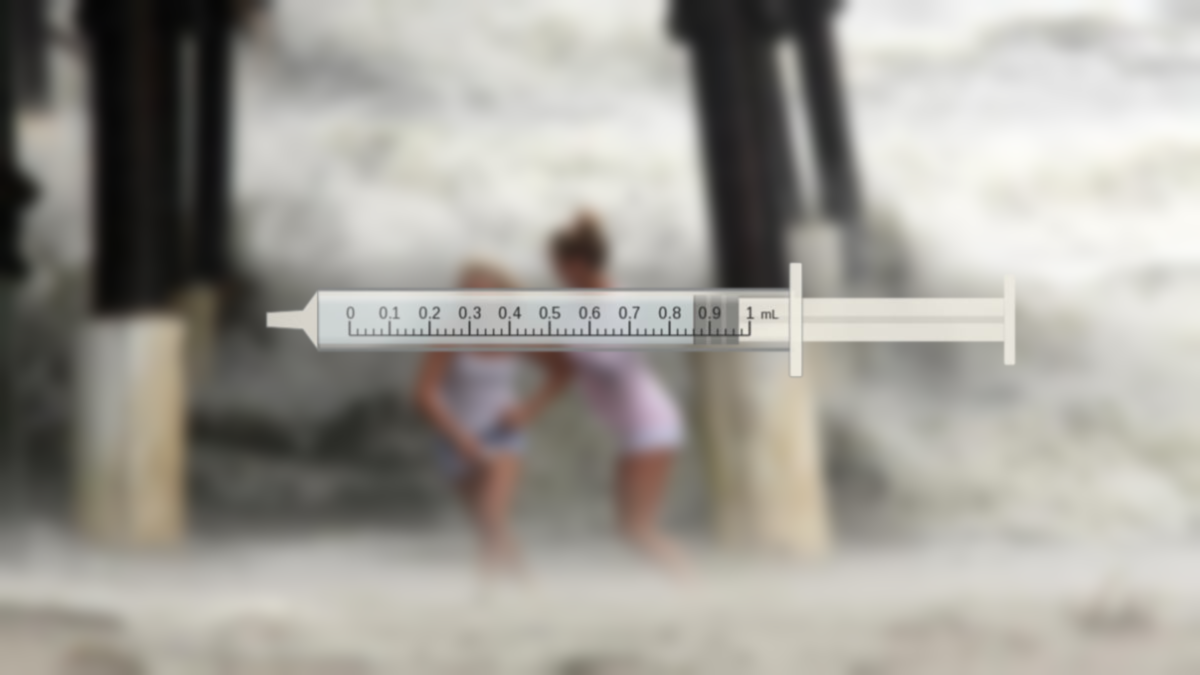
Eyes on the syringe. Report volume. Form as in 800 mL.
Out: 0.86 mL
